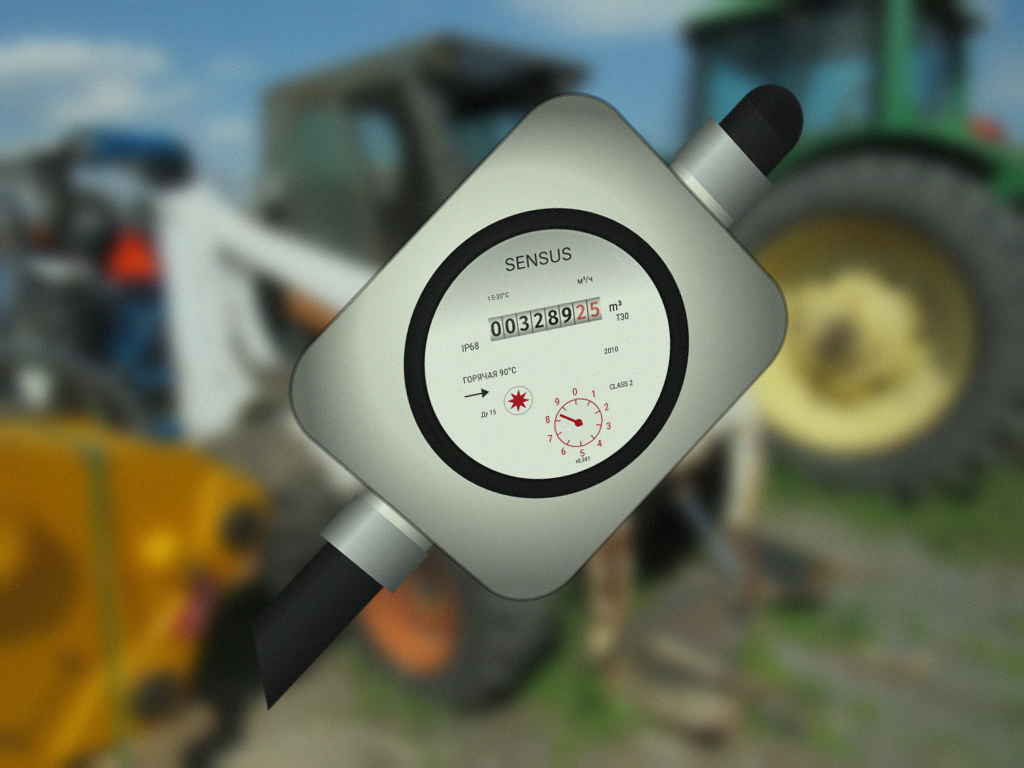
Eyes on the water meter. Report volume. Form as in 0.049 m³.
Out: 3289.258 m³
